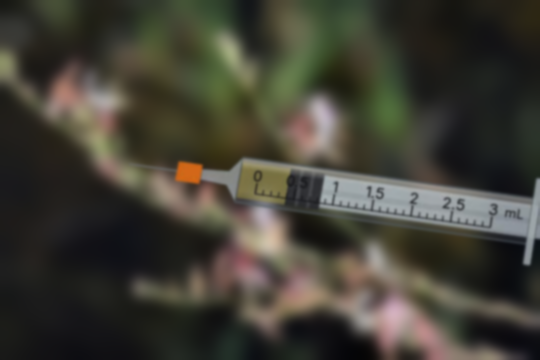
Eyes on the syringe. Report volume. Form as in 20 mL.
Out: 0.4 mL
